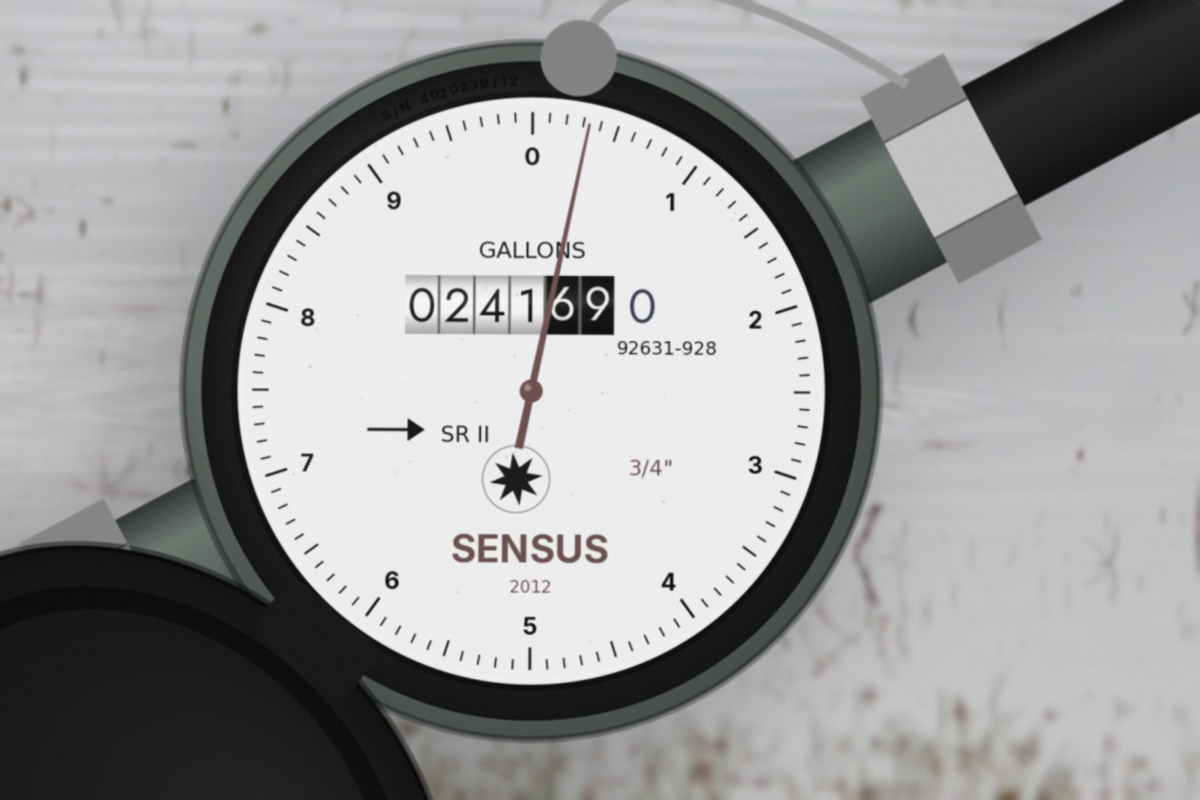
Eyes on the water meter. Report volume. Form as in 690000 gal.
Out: 241690.3 gal
